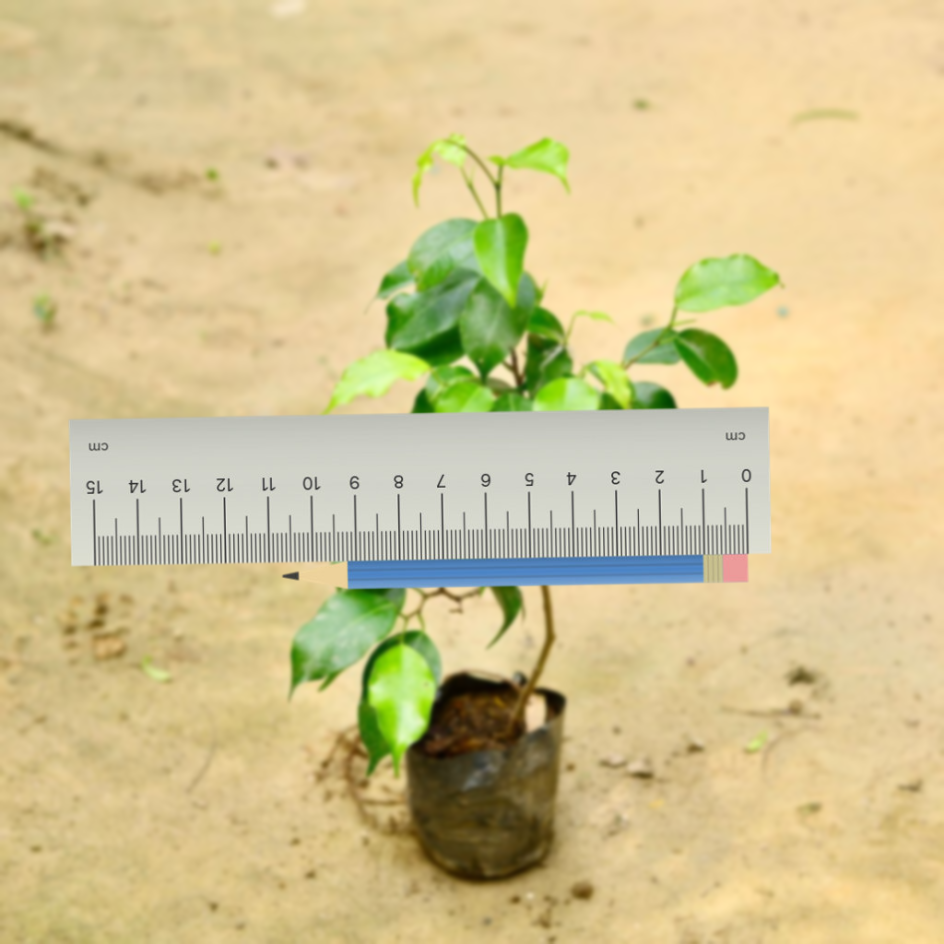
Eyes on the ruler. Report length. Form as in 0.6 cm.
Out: 10.7 cm
